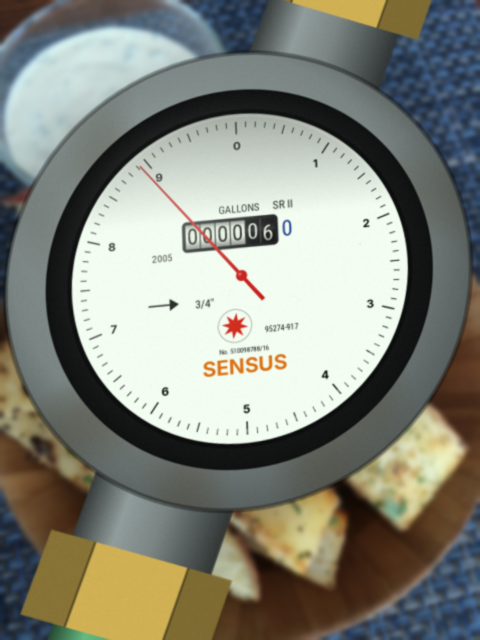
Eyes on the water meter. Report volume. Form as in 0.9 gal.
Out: 58.9 gal
